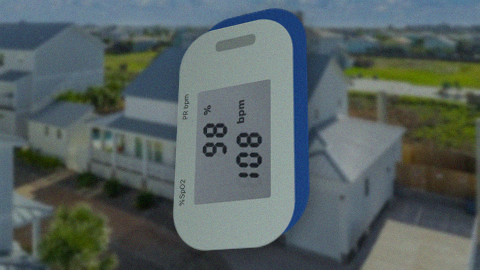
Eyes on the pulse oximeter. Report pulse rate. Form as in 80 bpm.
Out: 108 bpm
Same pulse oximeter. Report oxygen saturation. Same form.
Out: 98 %
